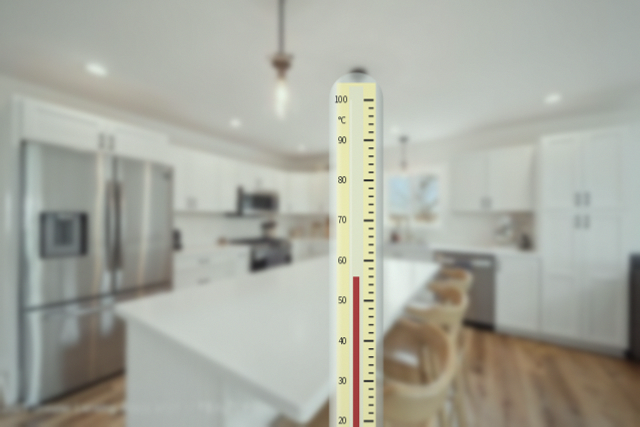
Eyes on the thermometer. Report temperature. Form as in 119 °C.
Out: 56 °C
